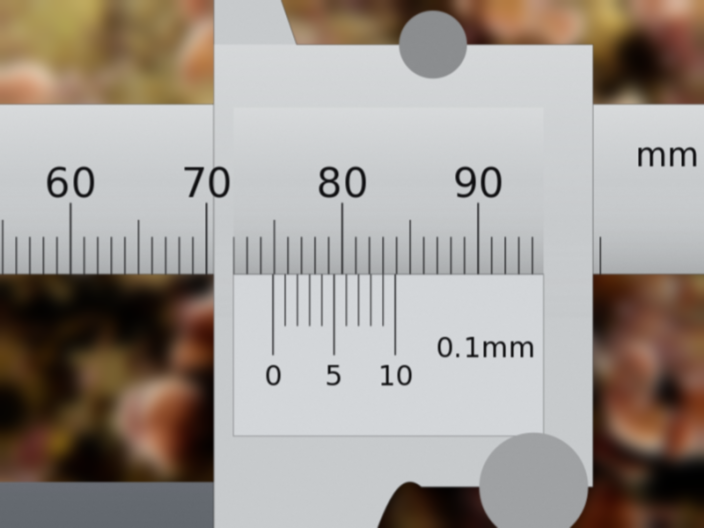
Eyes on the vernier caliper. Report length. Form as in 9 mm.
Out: 74.9 mm
